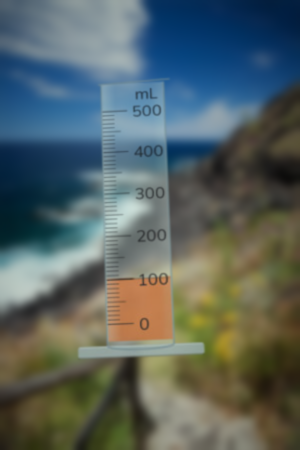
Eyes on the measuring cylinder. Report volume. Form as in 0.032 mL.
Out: 100 mL
